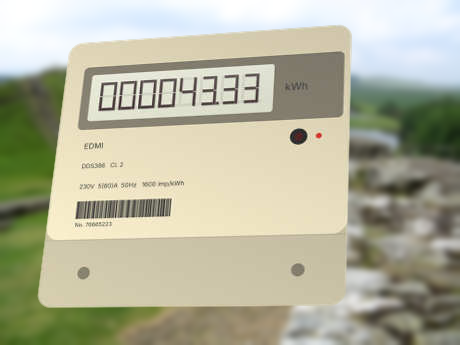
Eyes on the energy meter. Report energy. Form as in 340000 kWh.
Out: 43.33 kWh
